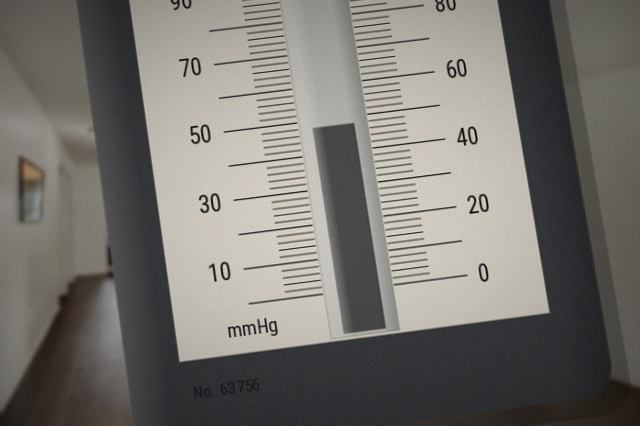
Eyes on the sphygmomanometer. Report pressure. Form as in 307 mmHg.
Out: 48 mmHg
